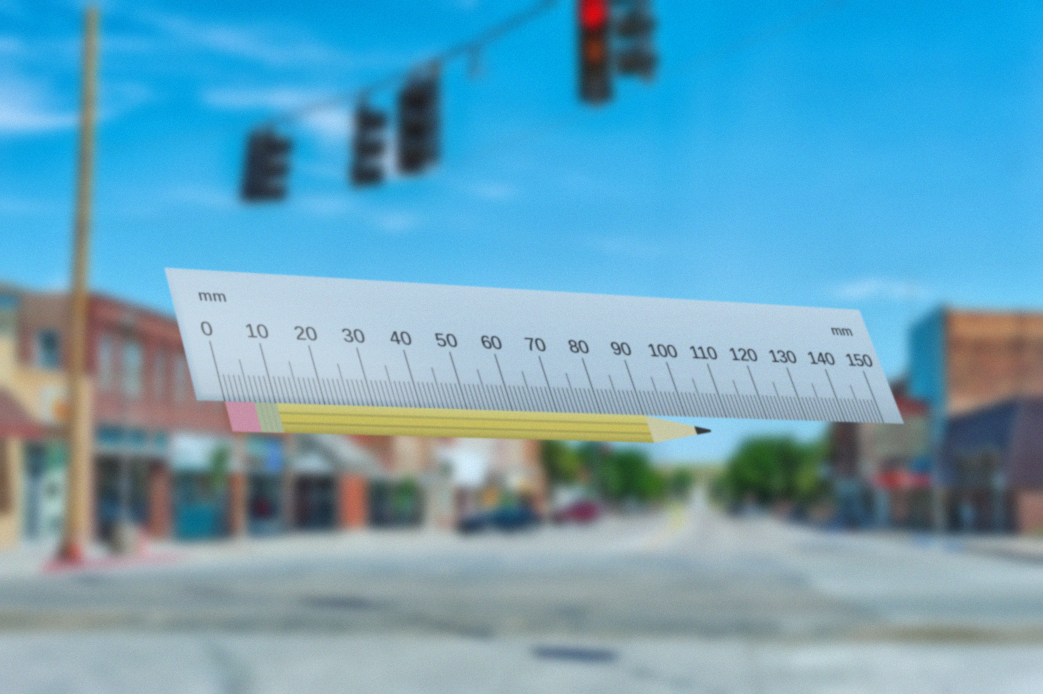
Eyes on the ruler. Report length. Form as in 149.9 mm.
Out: 105 mm
